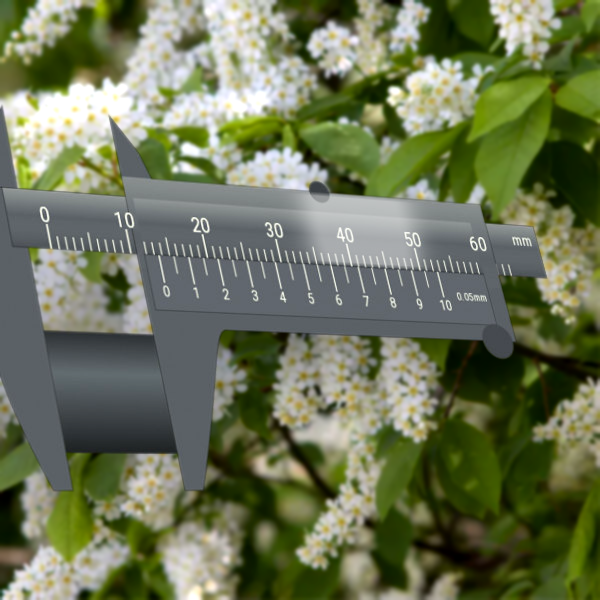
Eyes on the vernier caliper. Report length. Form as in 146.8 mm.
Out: 13.6 mm
